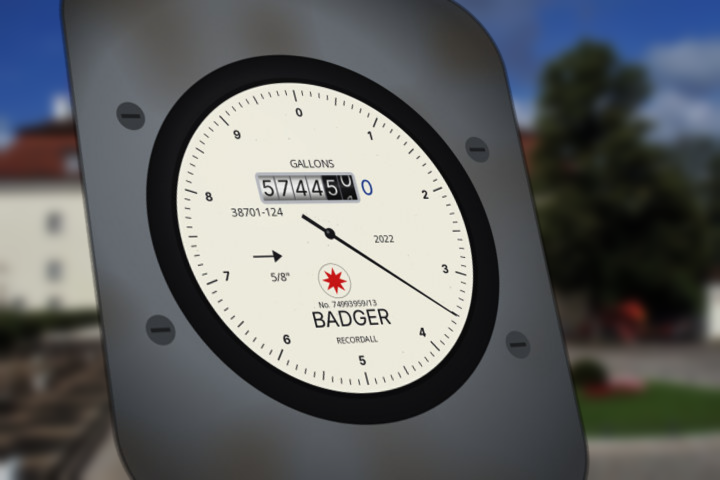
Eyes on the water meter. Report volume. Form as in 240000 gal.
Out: 5744503.5 gal
